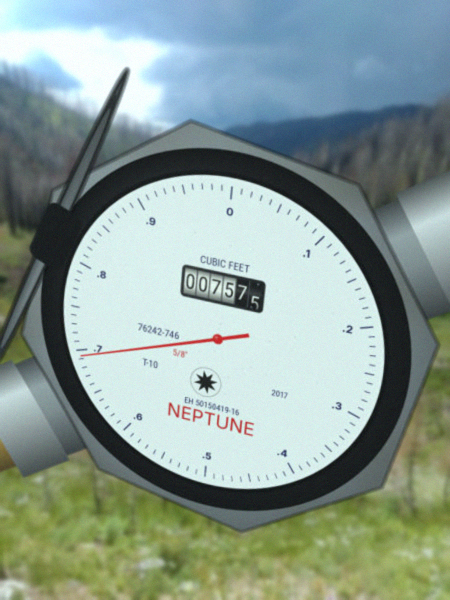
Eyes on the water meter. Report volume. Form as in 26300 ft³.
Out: 7574.69 ft³
